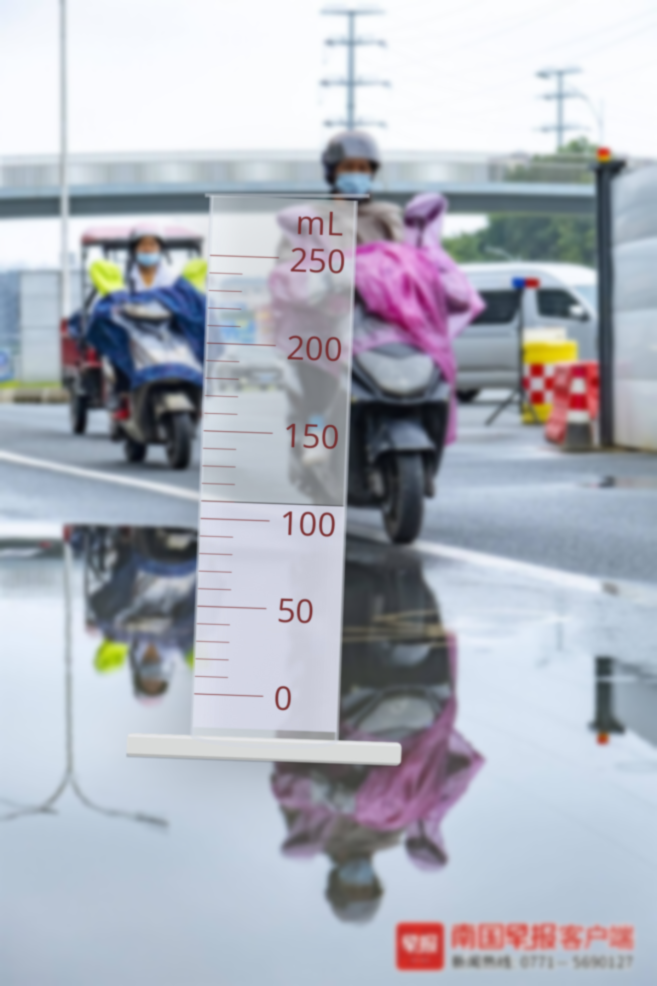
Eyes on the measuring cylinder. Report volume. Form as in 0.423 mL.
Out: 110 mL
